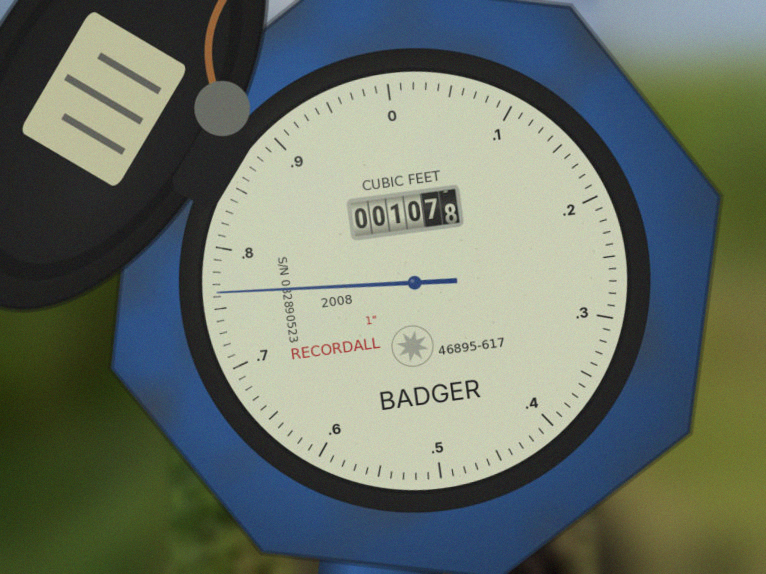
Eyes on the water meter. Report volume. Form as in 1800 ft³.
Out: 1077.76 ft³
